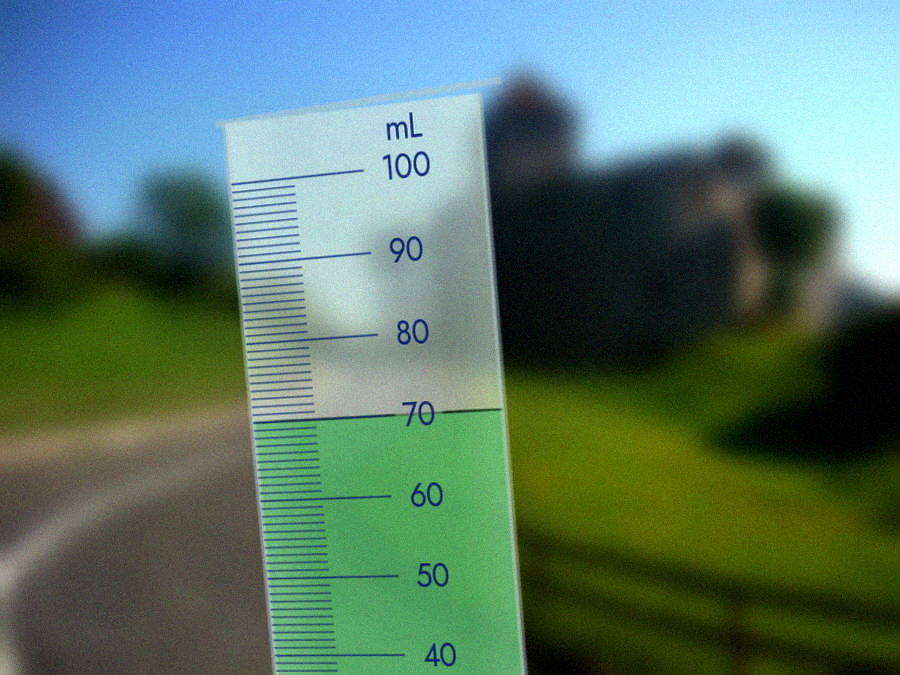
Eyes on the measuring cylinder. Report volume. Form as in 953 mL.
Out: 70 mL
